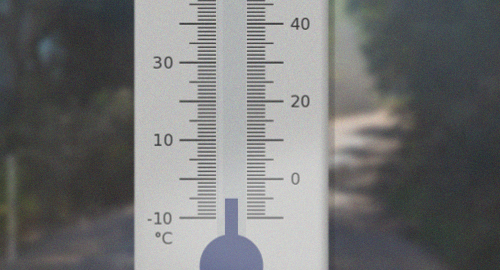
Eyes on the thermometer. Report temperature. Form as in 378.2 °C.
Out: -5 °C
